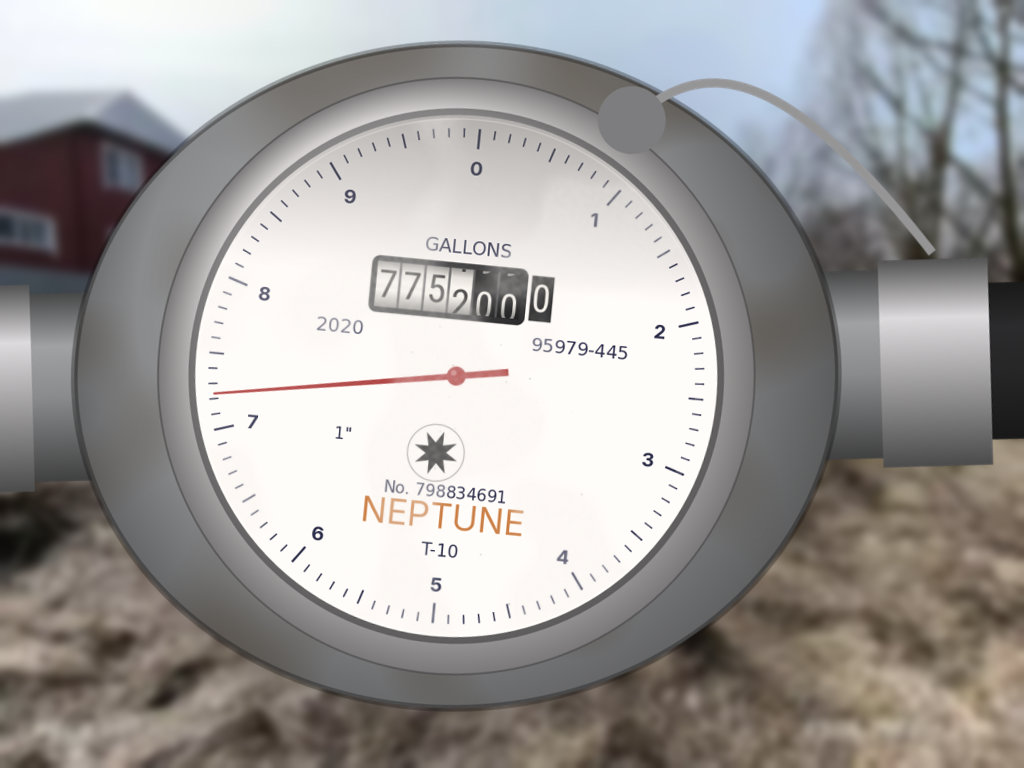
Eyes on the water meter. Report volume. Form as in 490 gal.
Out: 7751997.2 gal
